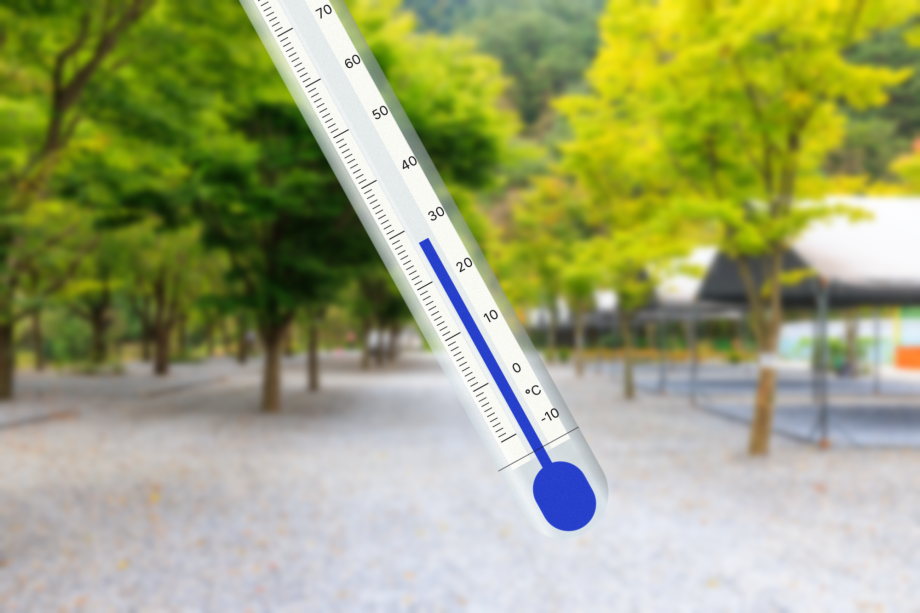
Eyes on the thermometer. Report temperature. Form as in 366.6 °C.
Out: 27 °C
